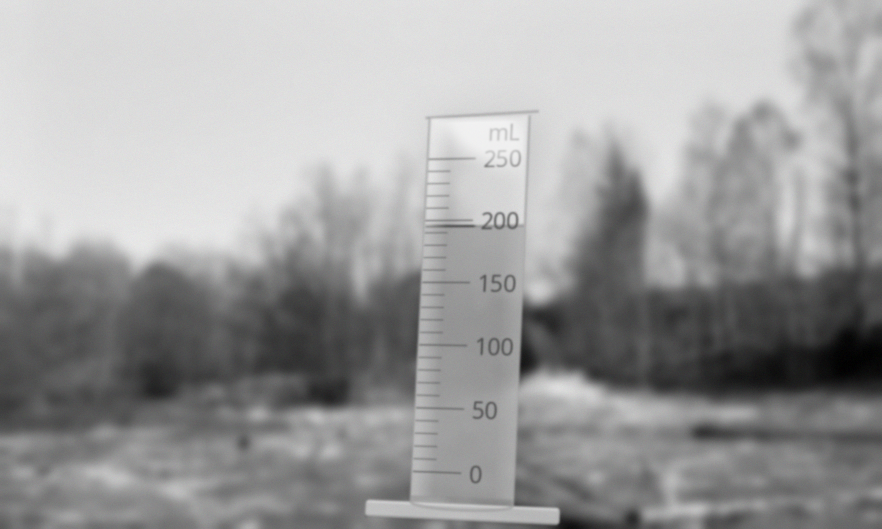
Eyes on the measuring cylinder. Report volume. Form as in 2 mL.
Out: 195 mL
